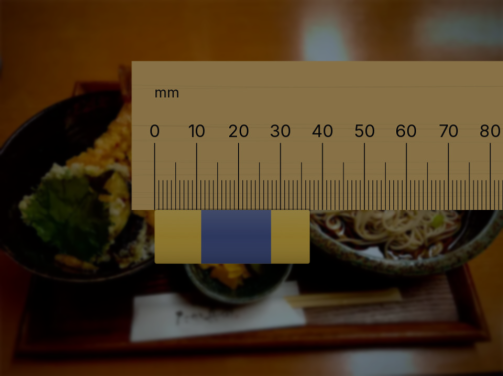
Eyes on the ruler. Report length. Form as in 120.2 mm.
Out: 37 mm
